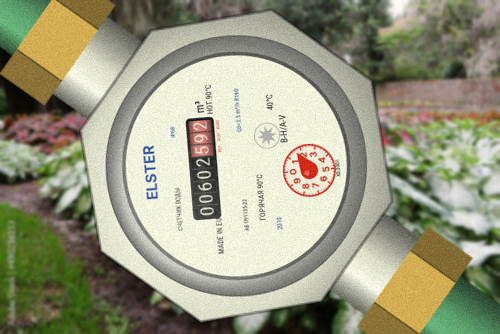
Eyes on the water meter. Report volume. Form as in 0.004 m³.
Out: 602.5921 m³
